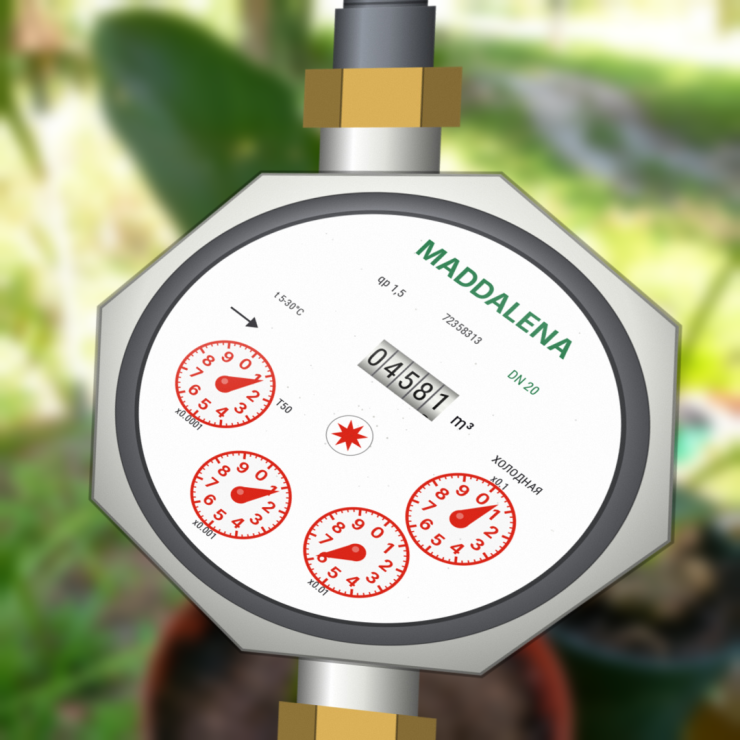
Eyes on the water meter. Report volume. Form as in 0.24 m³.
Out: 4581.0611 m³
